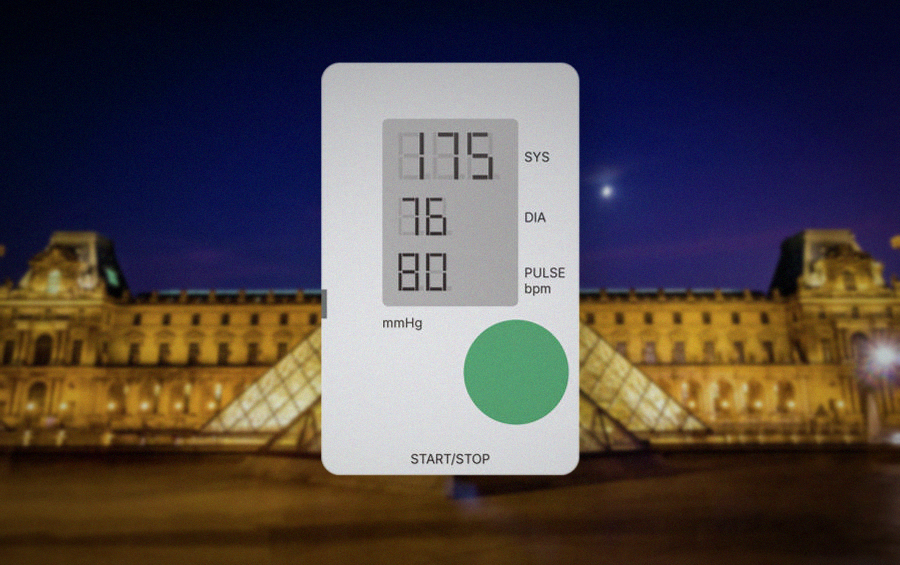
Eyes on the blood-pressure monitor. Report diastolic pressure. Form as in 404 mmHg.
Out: 76 mmHg
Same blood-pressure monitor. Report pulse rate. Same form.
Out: 80 bpm
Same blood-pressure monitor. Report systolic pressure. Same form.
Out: 175 mmHg
